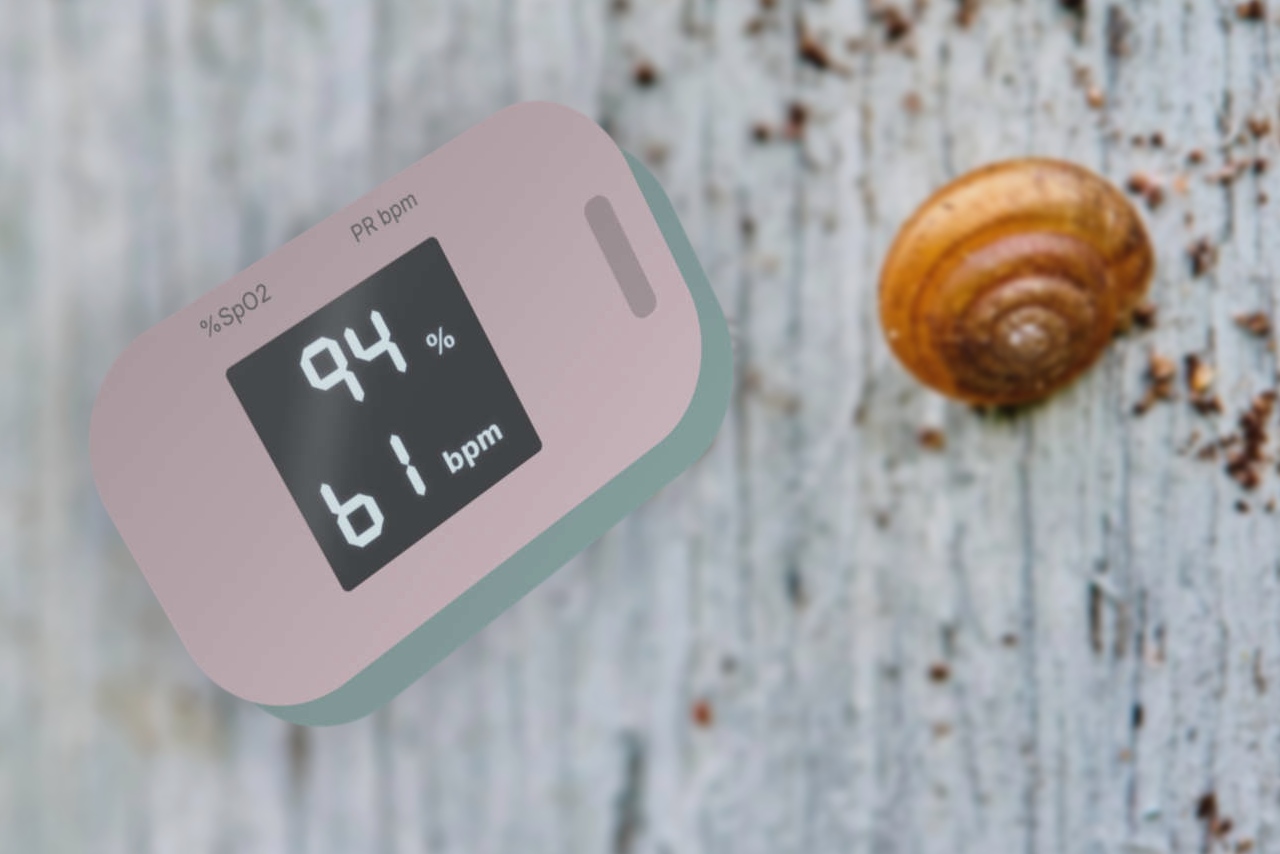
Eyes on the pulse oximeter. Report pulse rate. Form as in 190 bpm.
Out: 61 bpm
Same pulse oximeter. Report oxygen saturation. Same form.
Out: 94 %
